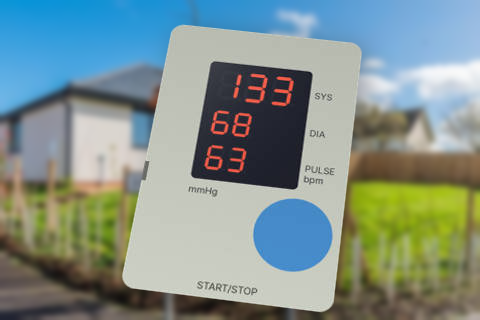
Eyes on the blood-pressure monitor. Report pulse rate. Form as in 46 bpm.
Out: 63 bpm
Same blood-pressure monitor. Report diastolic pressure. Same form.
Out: 68 mmHg
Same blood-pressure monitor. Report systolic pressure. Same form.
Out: 133 mmHg
